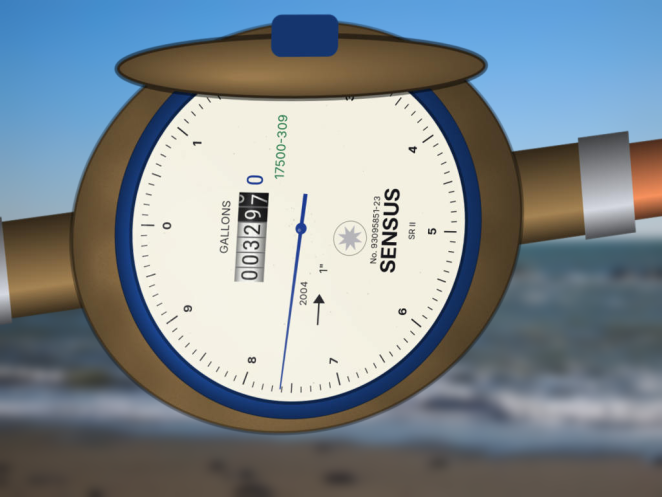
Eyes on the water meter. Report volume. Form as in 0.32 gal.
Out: 32967.6 gal
